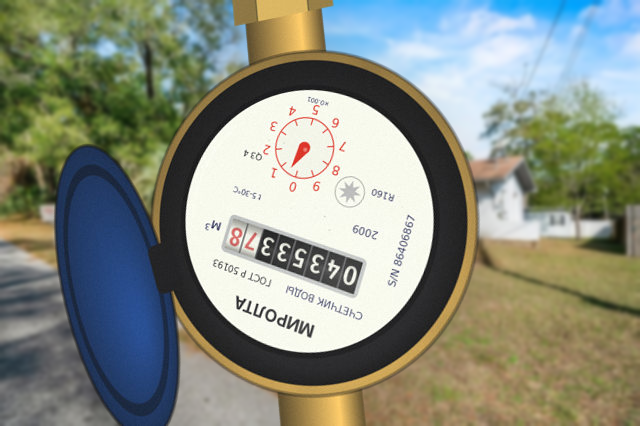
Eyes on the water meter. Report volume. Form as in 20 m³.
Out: 43533.780 m³
